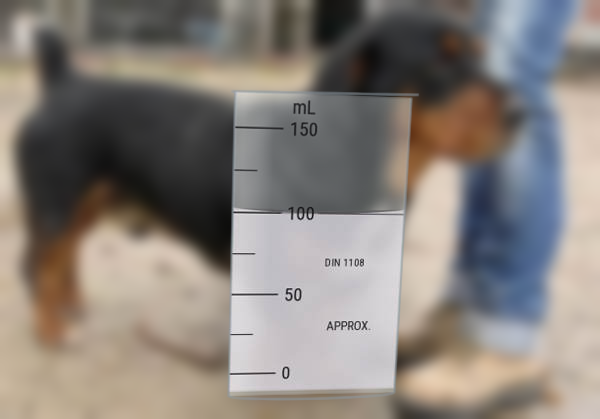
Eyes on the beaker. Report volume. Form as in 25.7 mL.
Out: 100 mL
